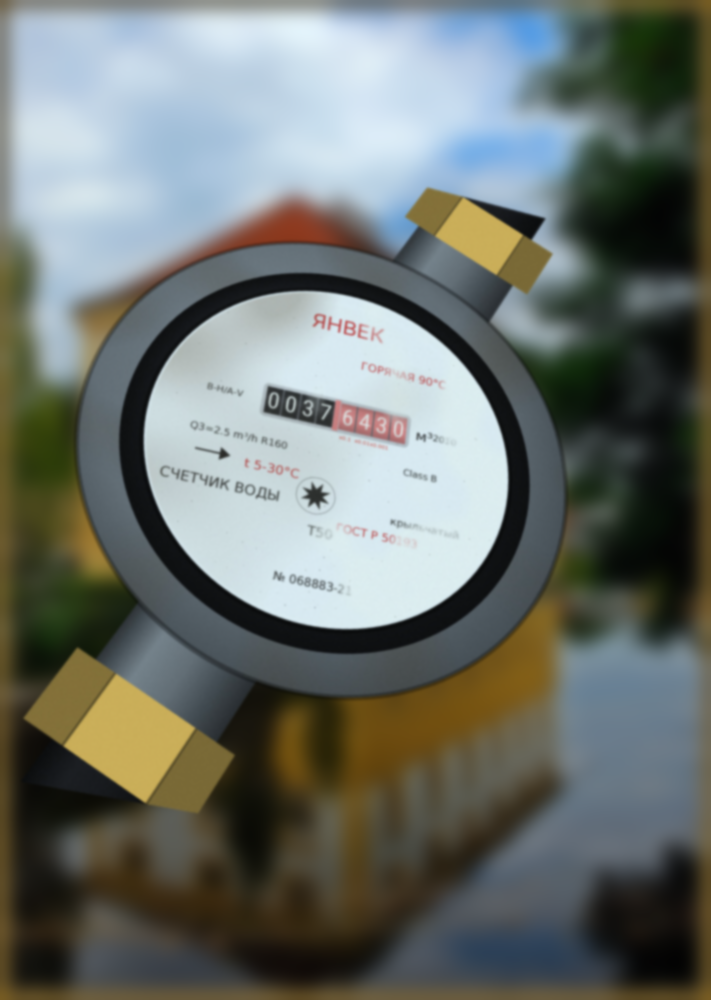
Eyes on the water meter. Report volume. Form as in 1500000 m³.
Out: 37.6430 m³
